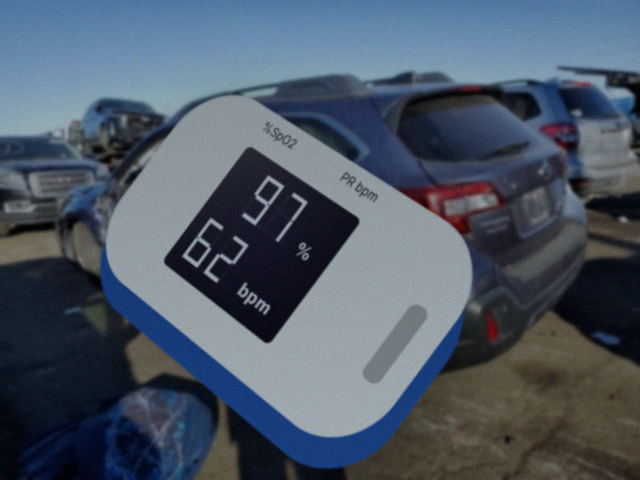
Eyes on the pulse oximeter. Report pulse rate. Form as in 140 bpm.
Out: 62 bpm
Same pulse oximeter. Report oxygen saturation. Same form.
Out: 97 %
